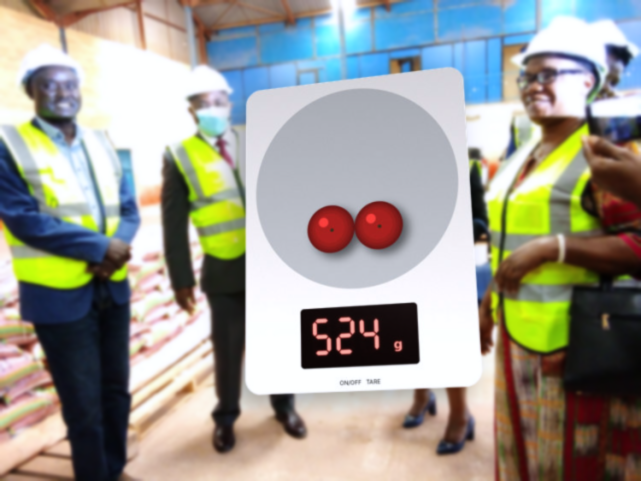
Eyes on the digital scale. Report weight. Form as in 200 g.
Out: 524 g
